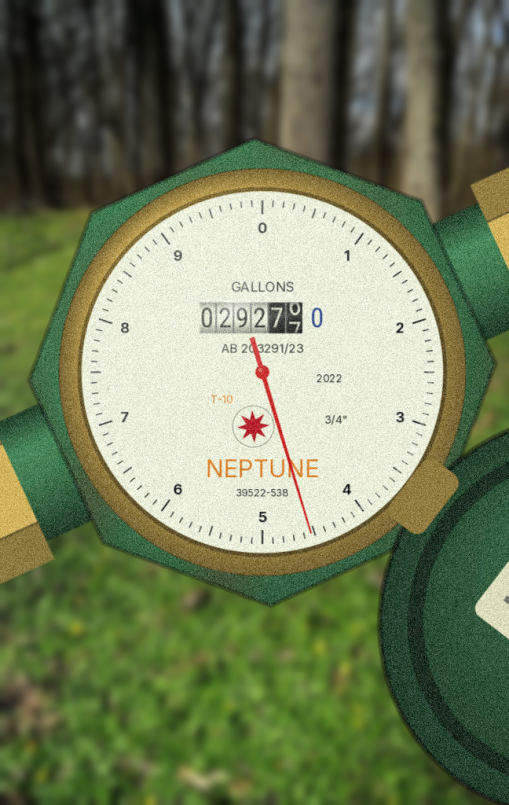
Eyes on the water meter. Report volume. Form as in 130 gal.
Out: 292764.5 gal
